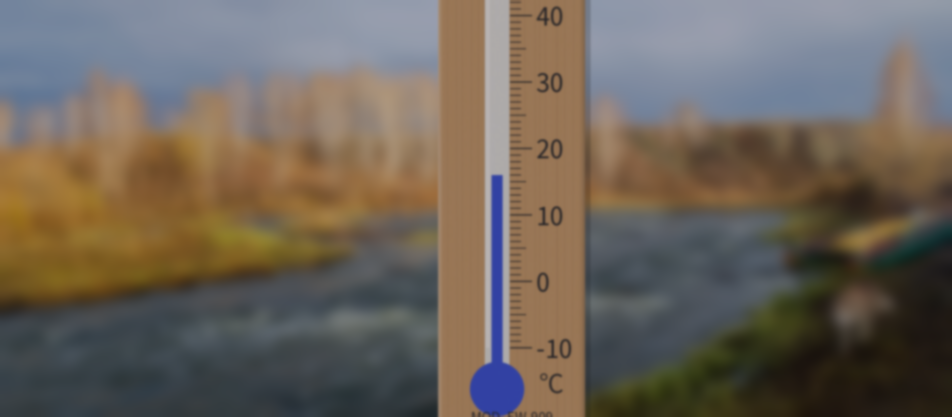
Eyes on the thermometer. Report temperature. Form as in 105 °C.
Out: 16 °C
